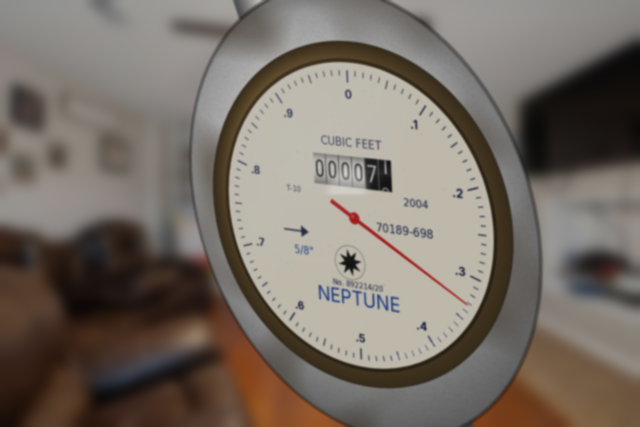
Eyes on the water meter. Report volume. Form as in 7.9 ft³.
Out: 71.33 ft³
